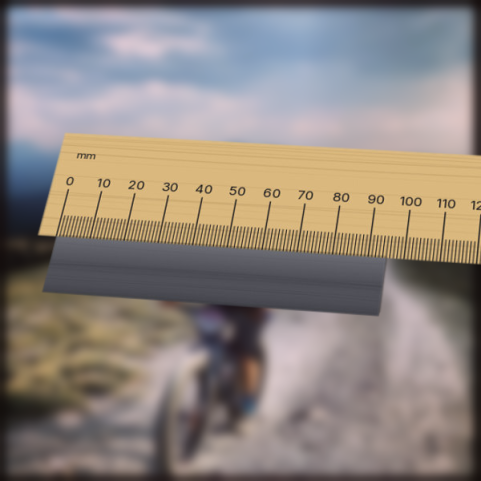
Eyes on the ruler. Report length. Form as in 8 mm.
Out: 95 mm
